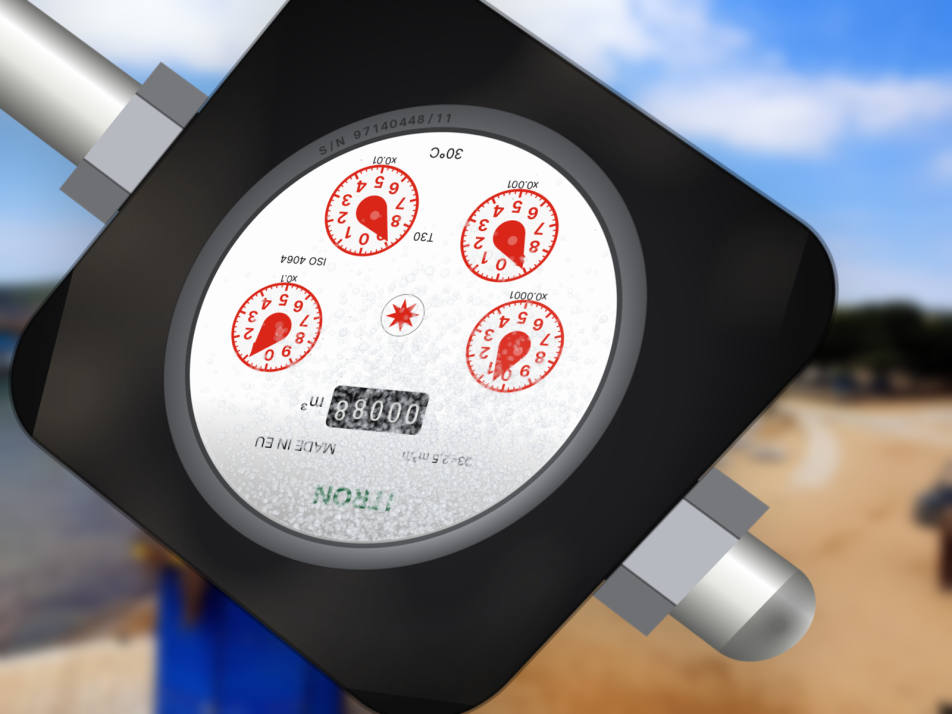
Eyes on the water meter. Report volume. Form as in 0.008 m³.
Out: 88.0890 m³
